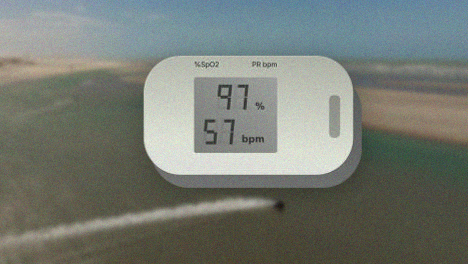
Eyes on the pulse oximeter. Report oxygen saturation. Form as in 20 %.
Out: 97 %
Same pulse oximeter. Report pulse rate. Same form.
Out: 57 bpm
